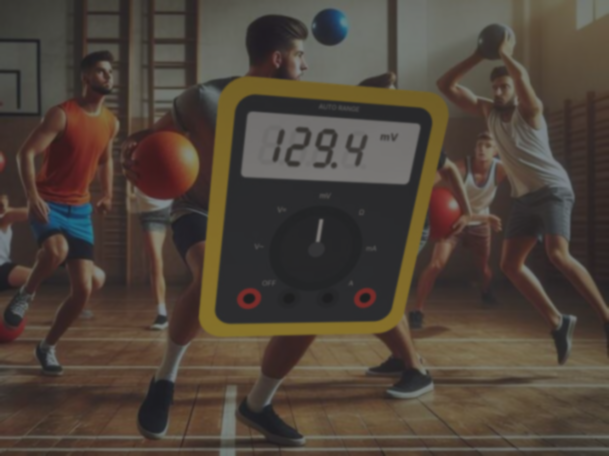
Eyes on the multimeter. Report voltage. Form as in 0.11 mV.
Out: 129.4 mV
